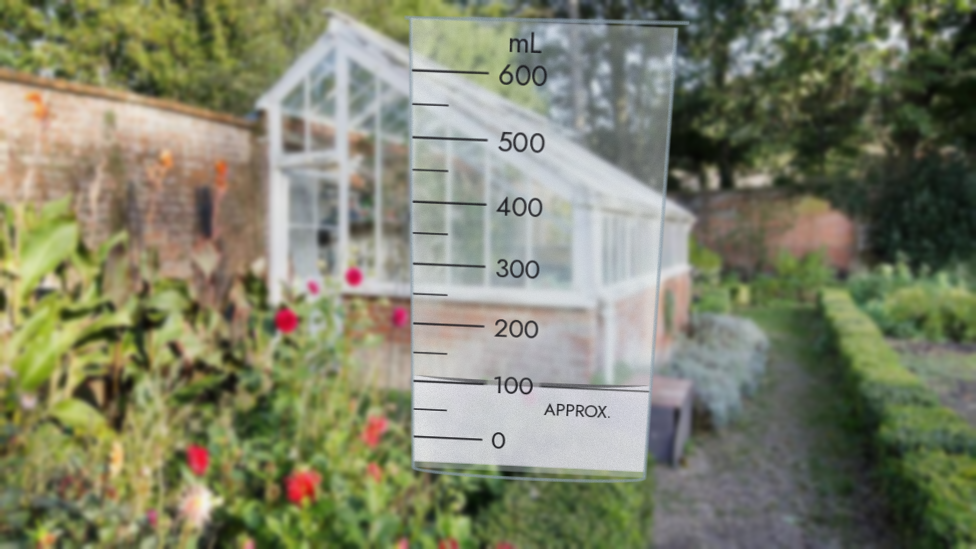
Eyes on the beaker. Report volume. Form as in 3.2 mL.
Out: 100 mL
